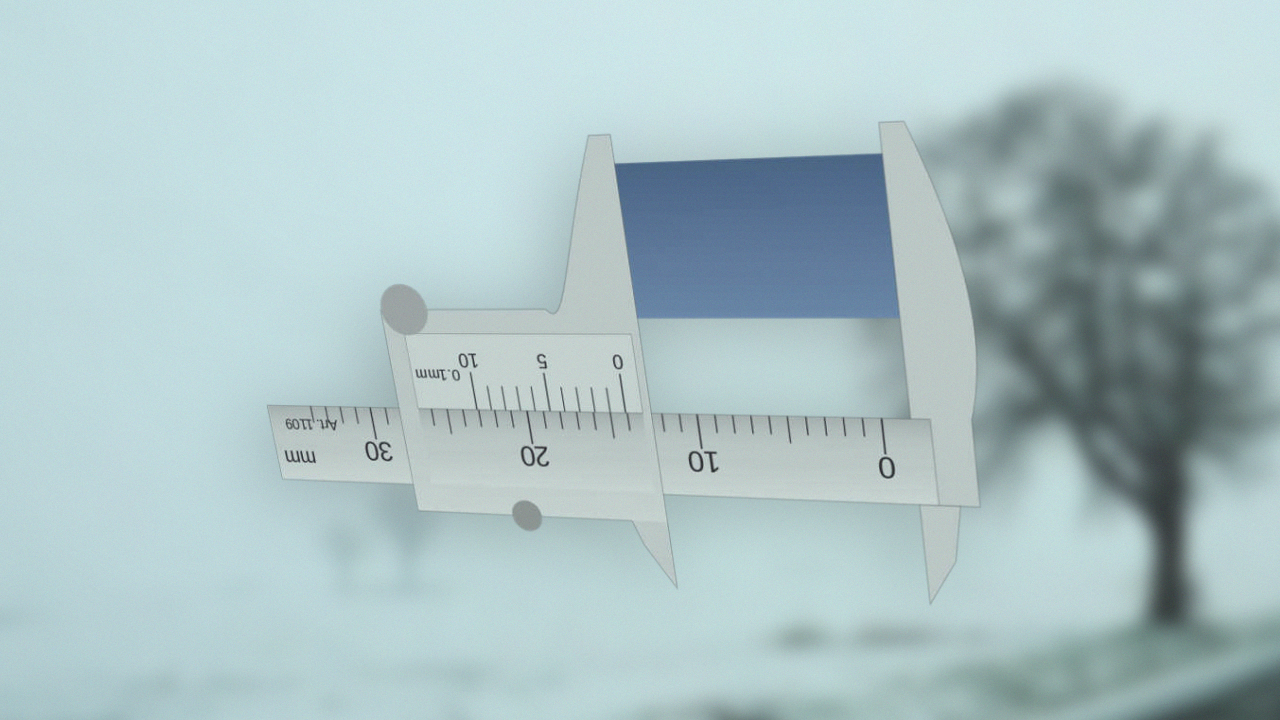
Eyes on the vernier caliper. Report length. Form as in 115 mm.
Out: 14.1 mm
